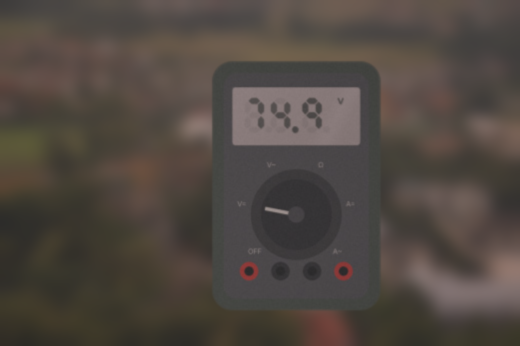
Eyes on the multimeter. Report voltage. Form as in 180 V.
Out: 74.9 V
